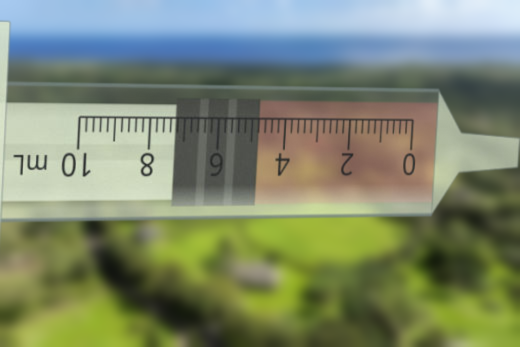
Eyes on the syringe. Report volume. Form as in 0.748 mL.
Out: 4.8 mL
